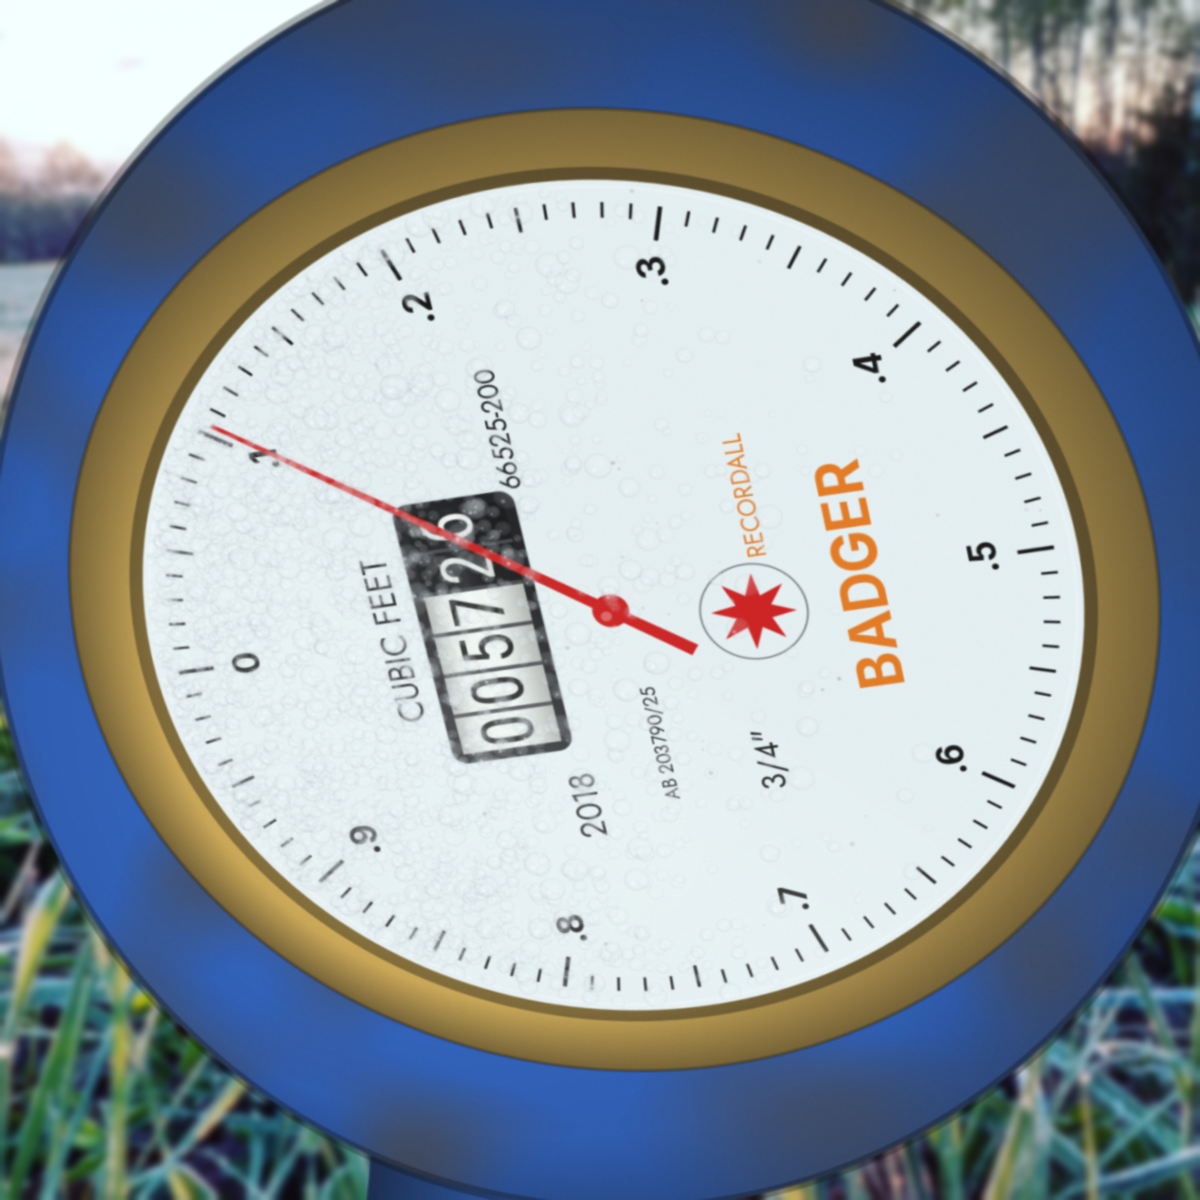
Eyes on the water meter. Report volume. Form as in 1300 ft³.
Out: 5726.10 ft³
